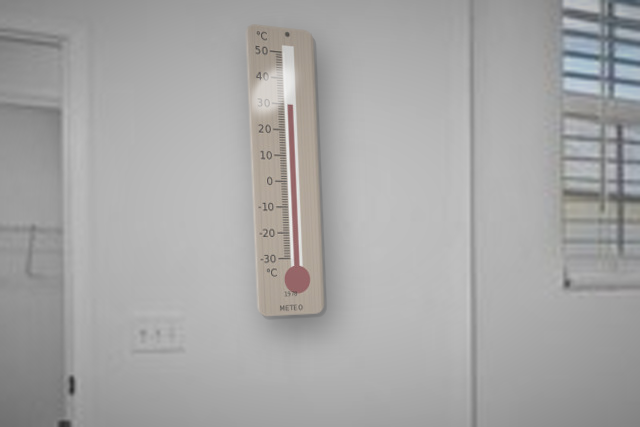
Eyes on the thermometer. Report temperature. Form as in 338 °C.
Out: 30 °C
